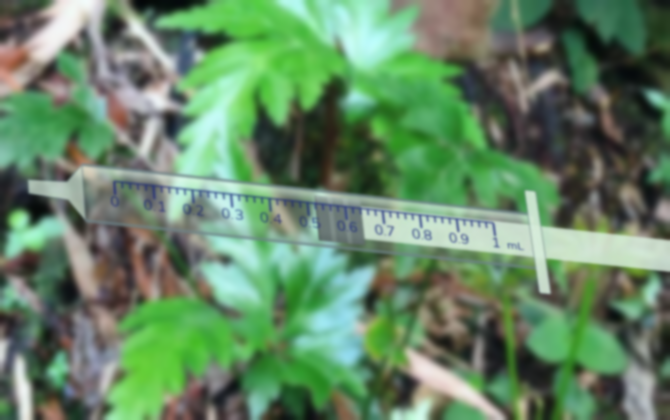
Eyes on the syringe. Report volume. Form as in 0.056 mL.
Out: 0.52 mL
